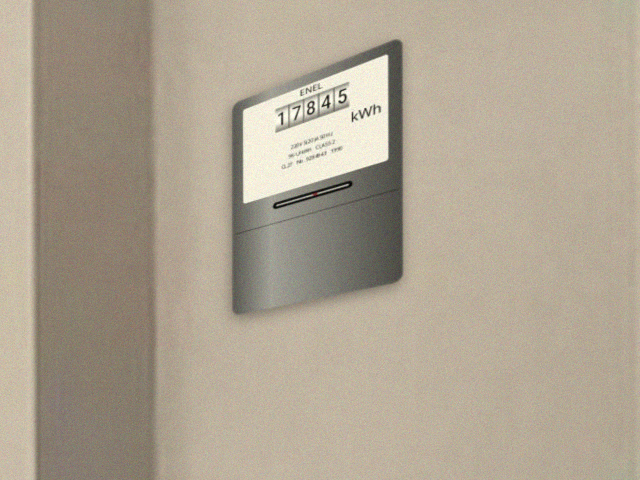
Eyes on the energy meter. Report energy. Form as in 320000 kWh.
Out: 17845 kWh
